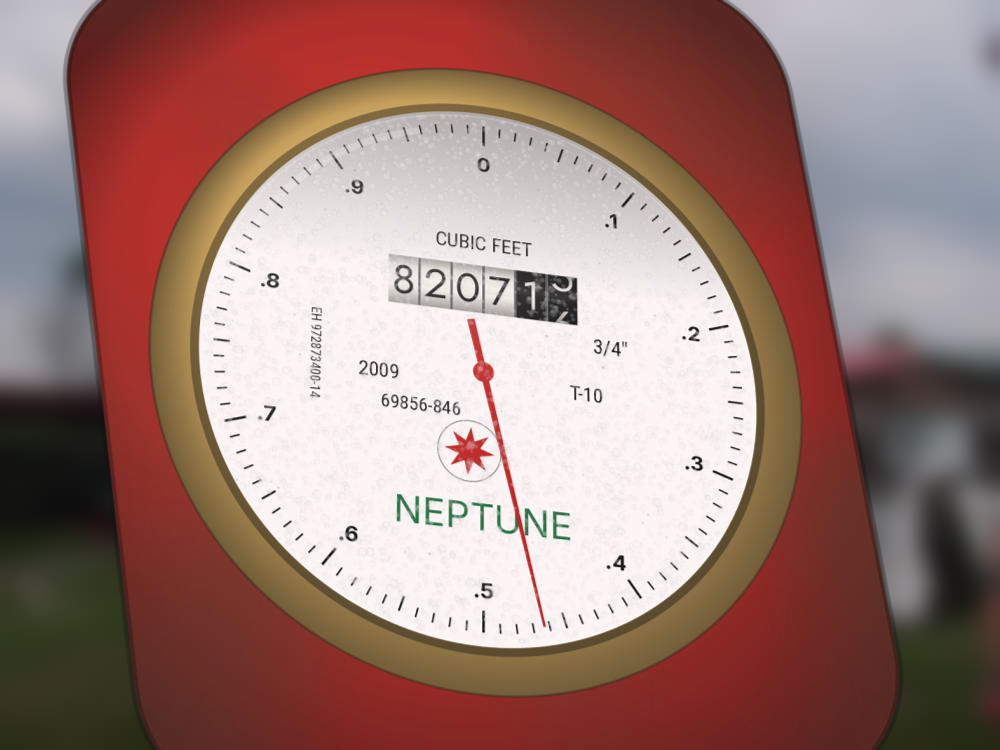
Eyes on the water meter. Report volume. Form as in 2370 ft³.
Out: 820715.46 ft³
